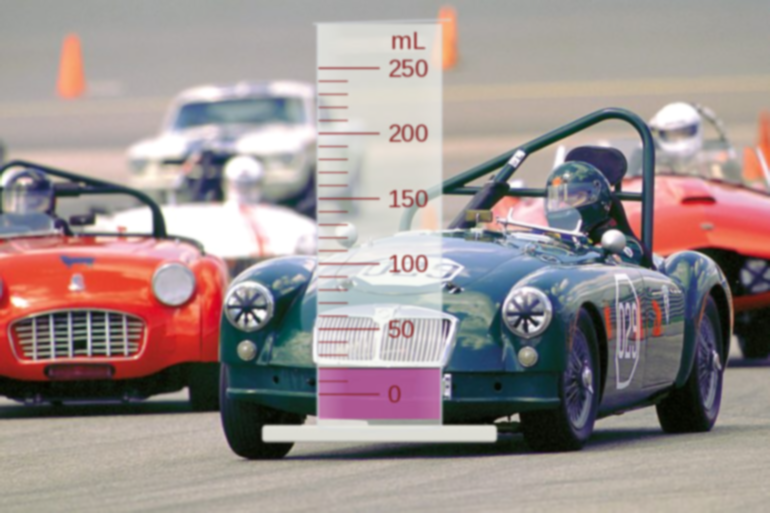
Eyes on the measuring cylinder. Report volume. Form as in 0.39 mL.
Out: 20 mL
